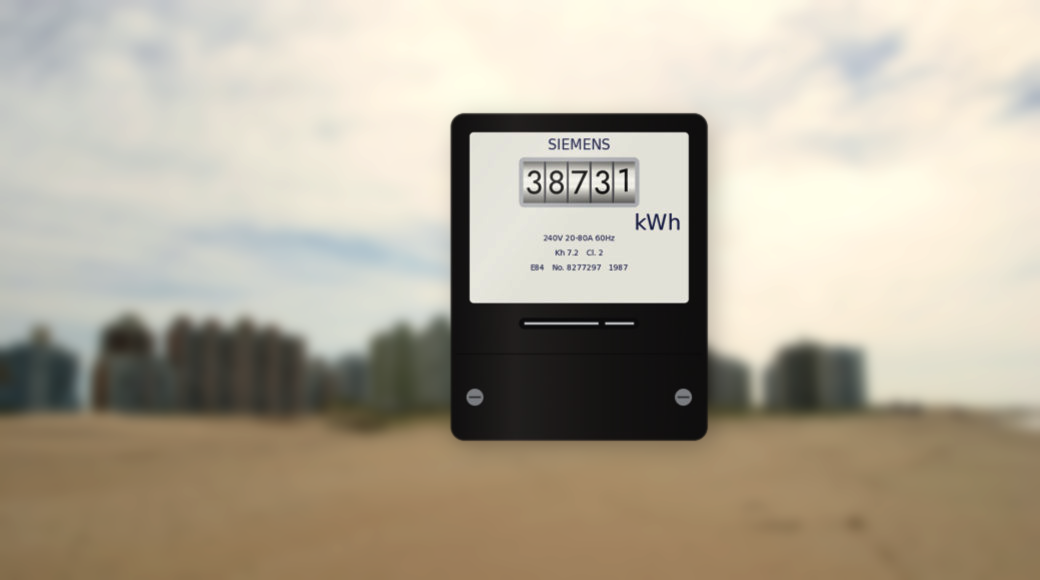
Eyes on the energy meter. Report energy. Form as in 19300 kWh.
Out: 38731 kWh
